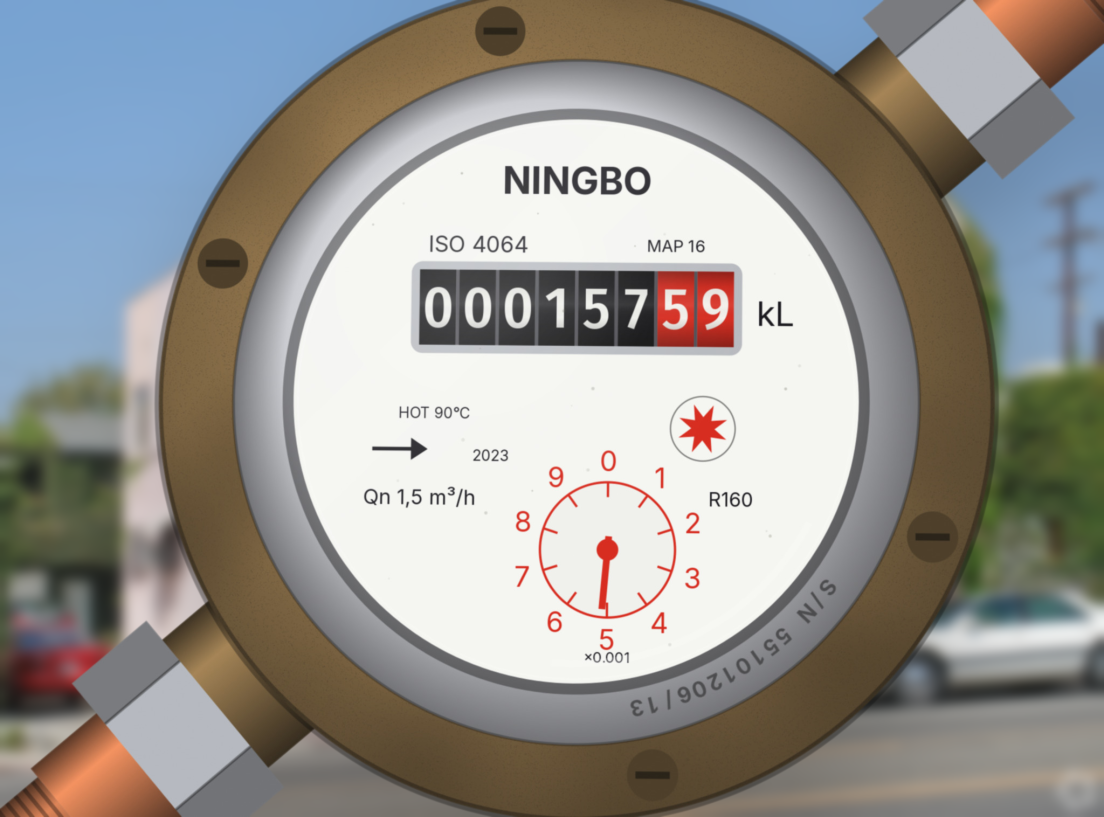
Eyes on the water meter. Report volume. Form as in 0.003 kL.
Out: 157.595 kL
